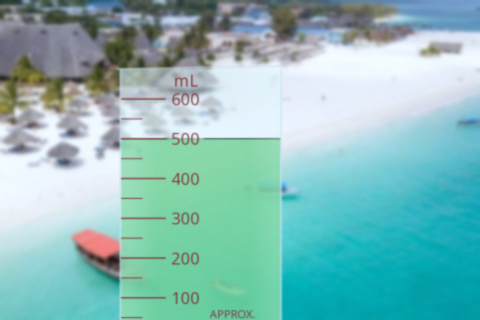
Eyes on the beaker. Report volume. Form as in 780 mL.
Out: 500 mL
